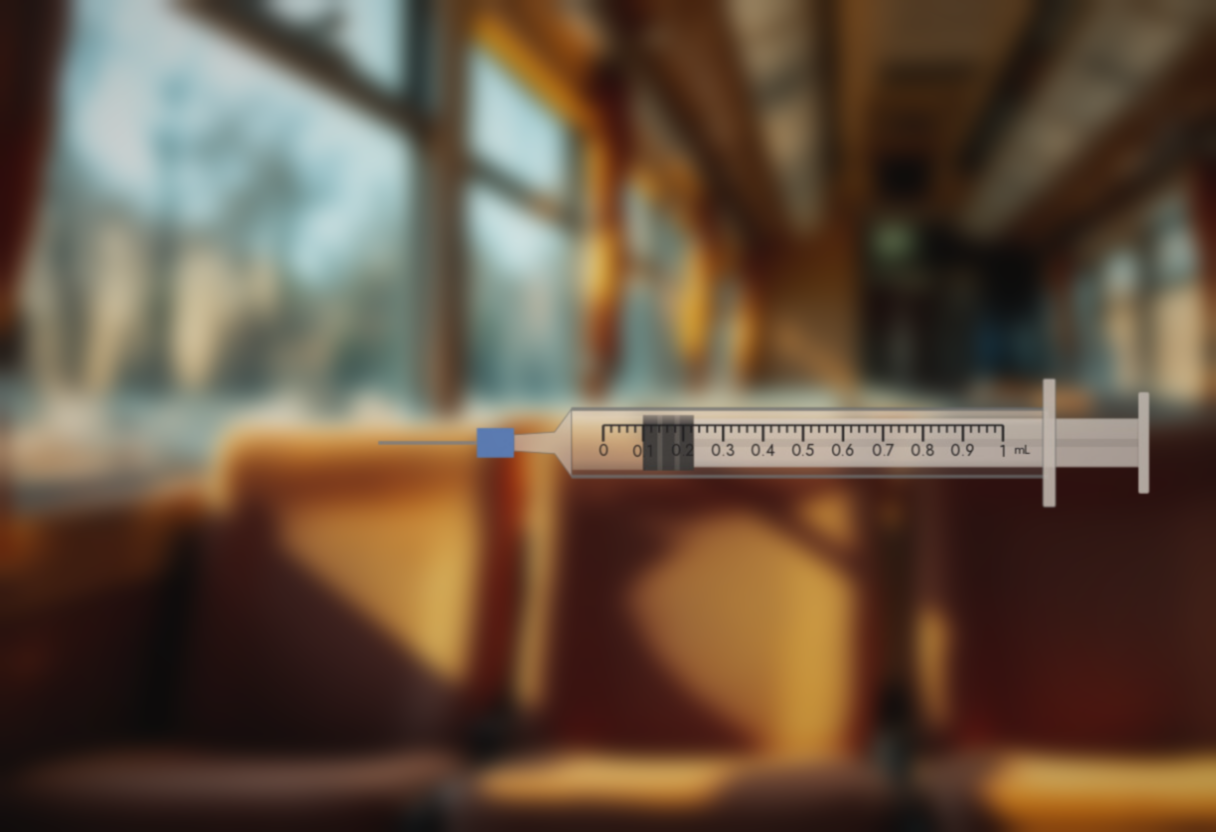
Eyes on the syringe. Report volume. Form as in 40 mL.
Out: 0.1 mL
